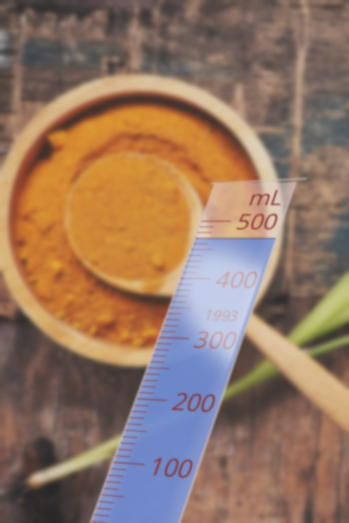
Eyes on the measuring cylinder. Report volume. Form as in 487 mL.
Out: 470 mL
